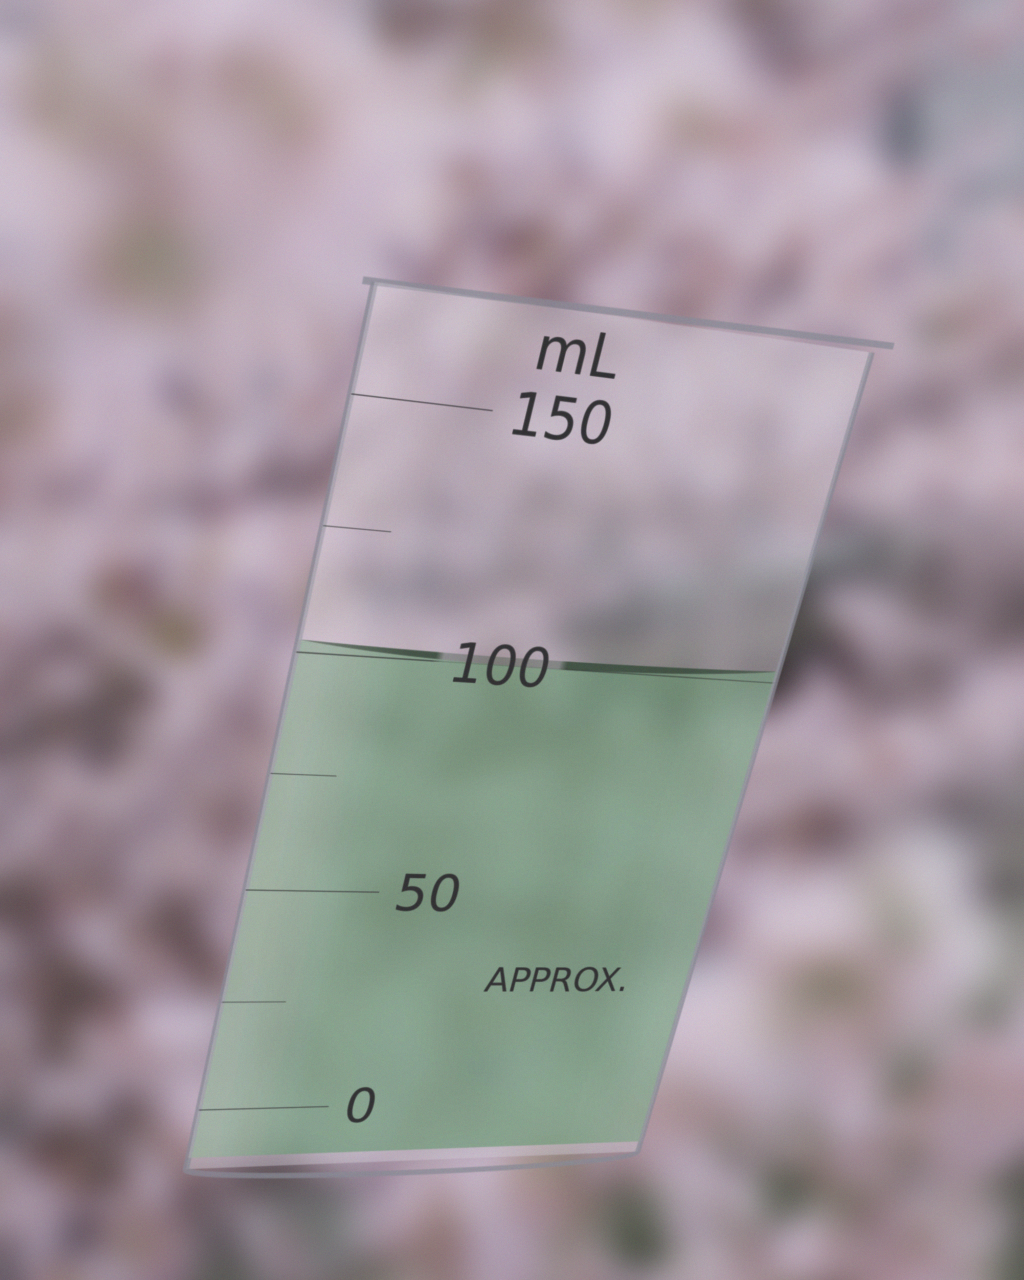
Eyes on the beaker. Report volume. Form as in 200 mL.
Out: 100 mL
